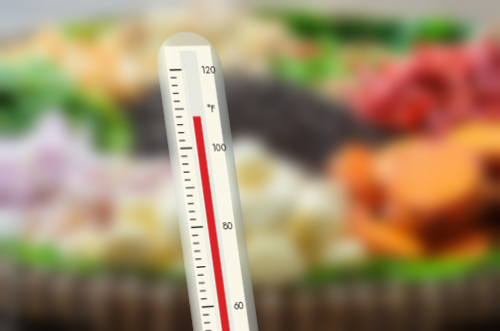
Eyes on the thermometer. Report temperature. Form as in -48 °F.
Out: 108 °F
